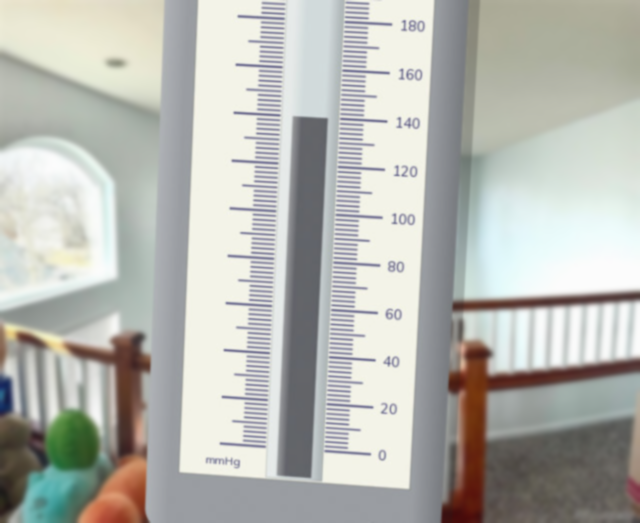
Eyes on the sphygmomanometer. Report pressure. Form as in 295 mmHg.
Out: 140 mmHg
